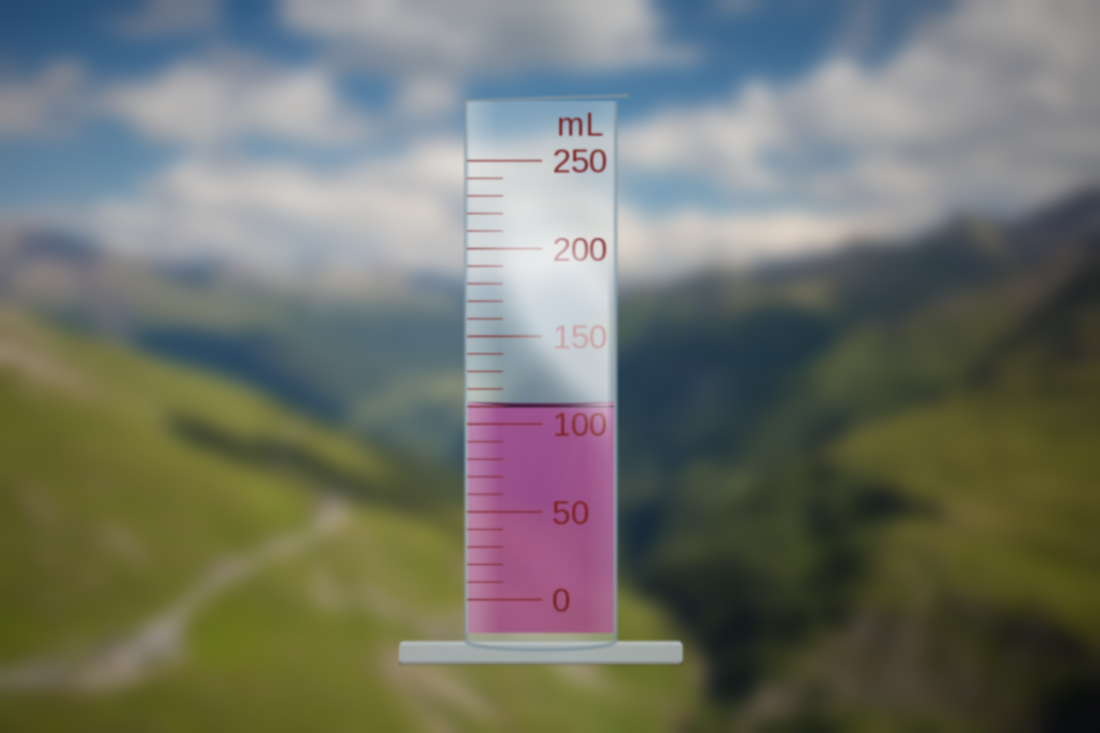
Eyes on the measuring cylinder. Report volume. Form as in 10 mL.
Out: 110 mL
